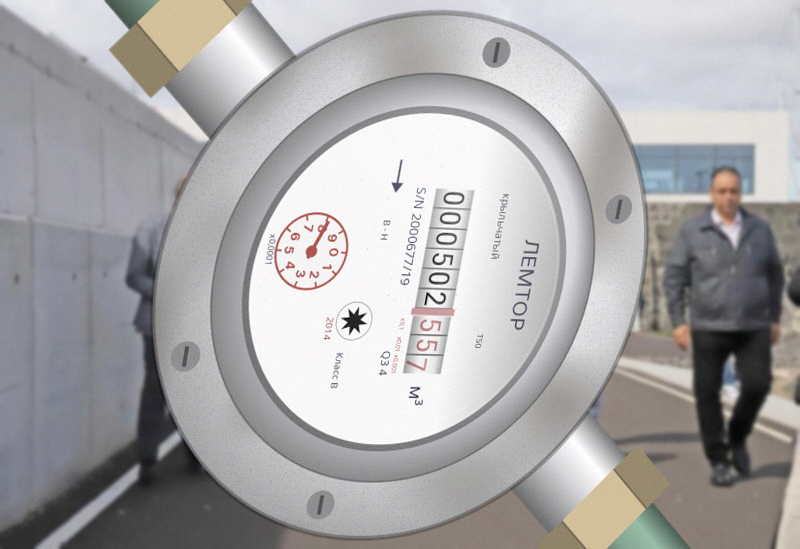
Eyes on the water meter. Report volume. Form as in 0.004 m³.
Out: 502.5568 m³
